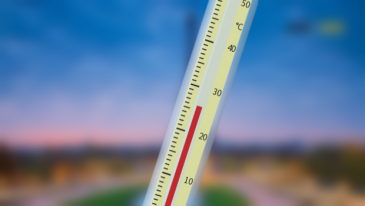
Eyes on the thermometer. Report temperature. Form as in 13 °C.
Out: 26 °C
